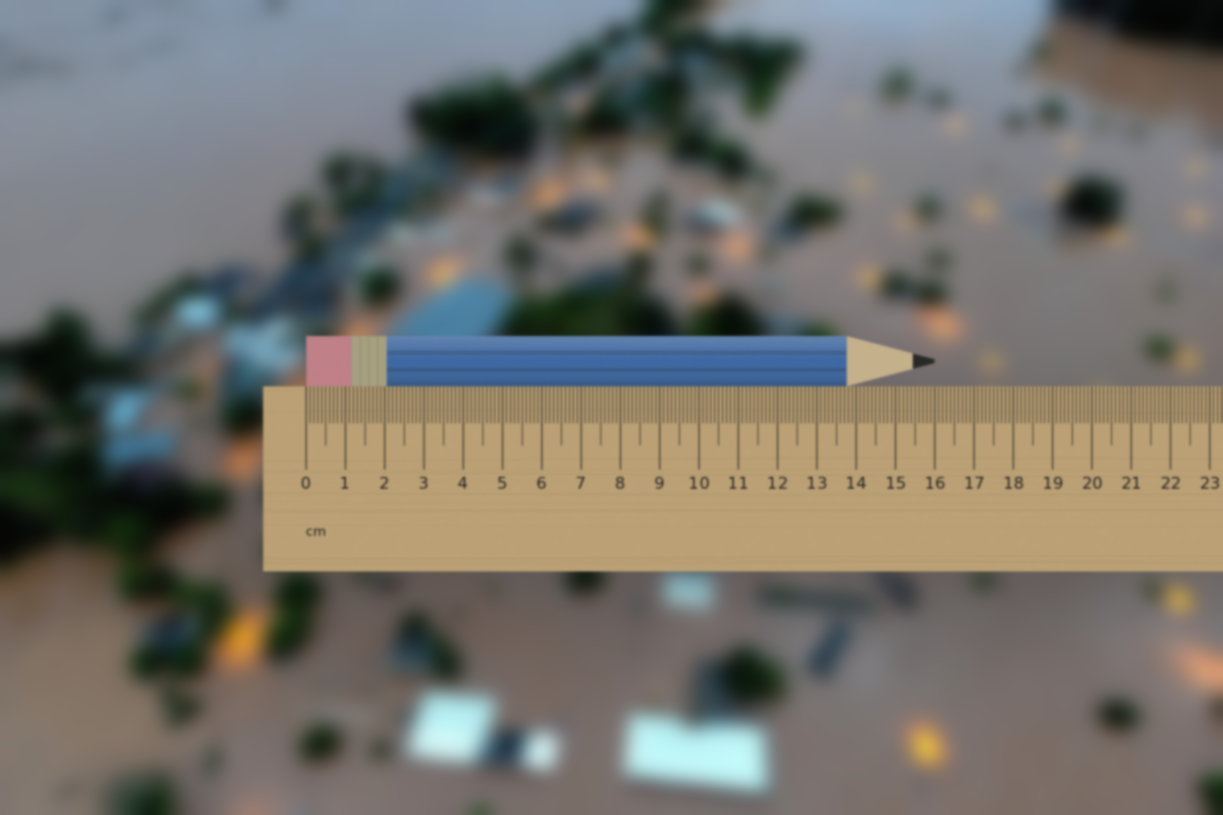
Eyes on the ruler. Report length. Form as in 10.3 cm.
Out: 16 cm
